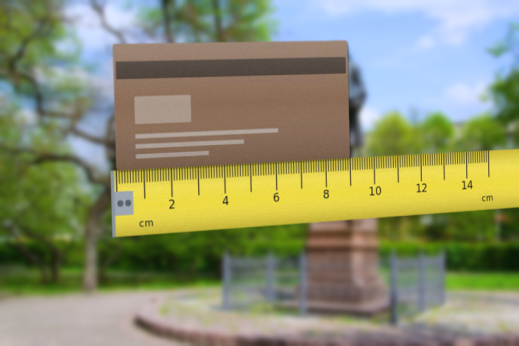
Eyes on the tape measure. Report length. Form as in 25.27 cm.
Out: 9 cm
